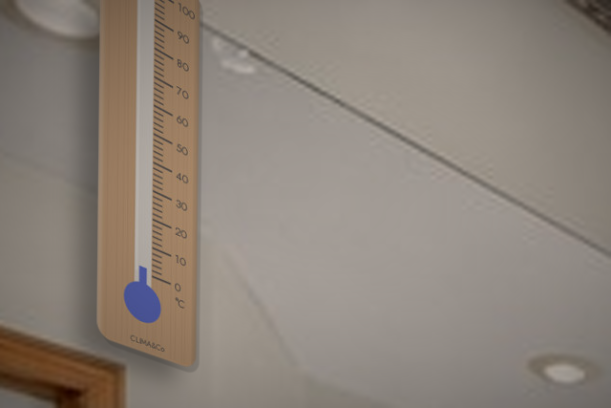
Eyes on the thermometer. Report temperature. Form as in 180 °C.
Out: 2 °C
